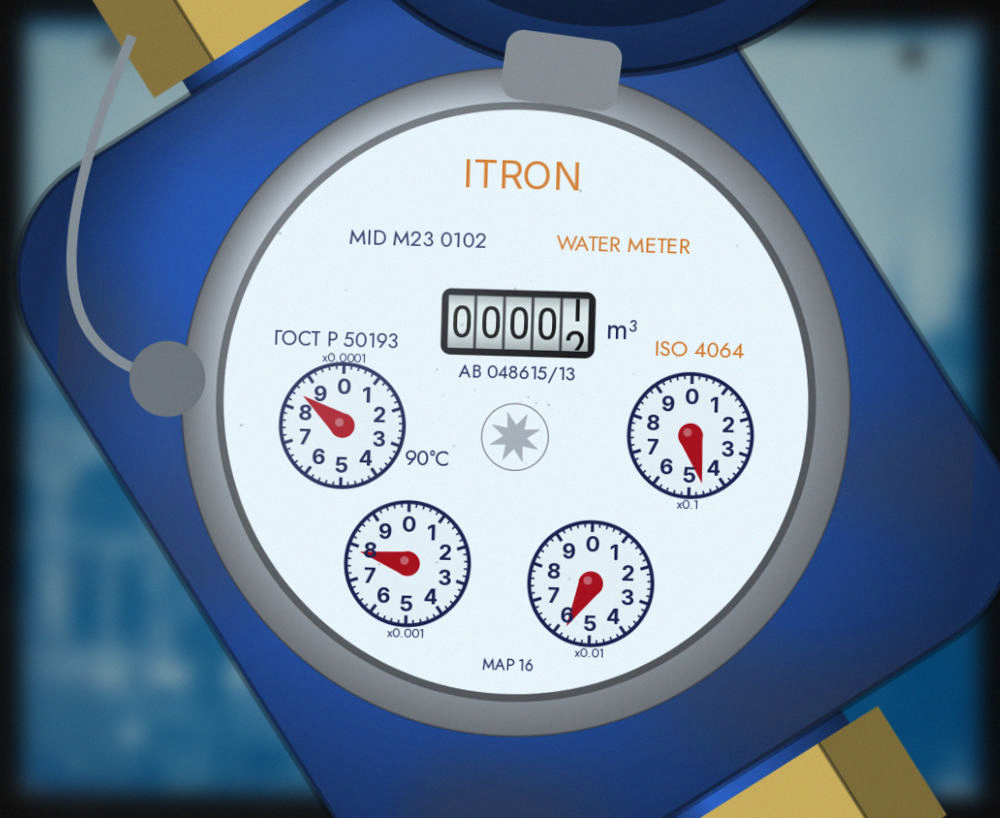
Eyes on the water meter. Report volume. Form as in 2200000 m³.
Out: 1.4578 m³
